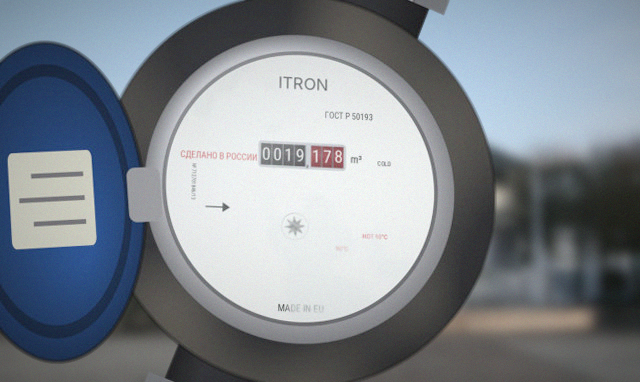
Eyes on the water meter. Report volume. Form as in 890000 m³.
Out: 19.178 m³
